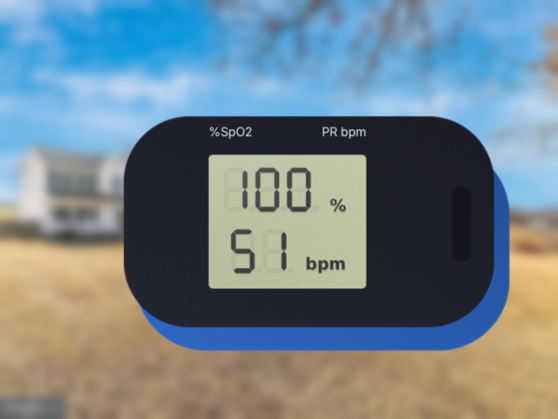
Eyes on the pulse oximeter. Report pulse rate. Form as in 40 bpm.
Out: 51 bpm
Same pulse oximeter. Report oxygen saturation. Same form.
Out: 100 %
